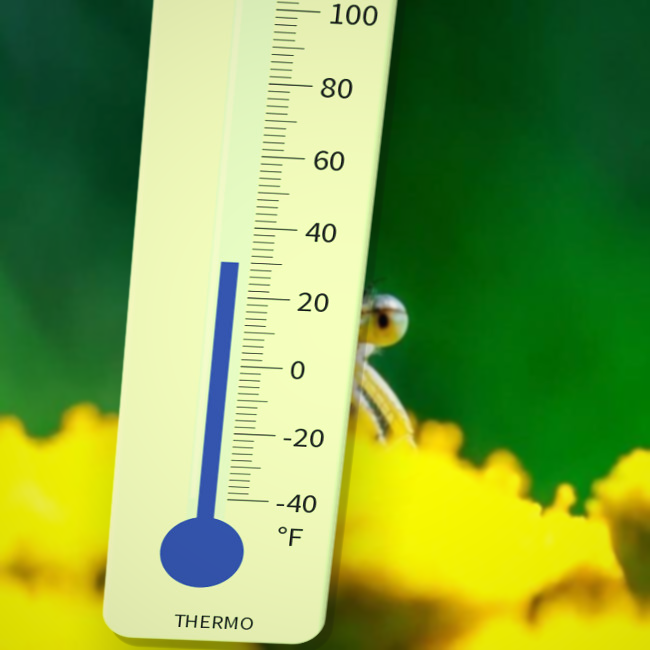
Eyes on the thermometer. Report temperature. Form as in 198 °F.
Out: 30 °F
